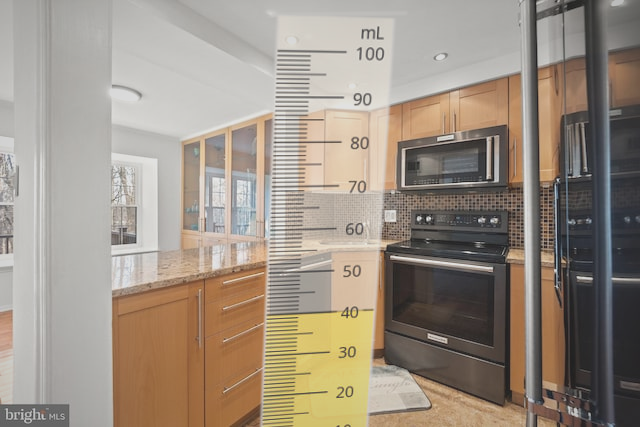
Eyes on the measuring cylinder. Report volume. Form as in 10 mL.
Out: 40 mL
